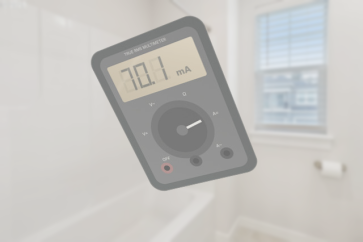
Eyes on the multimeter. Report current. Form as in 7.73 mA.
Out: 70.1 mA
